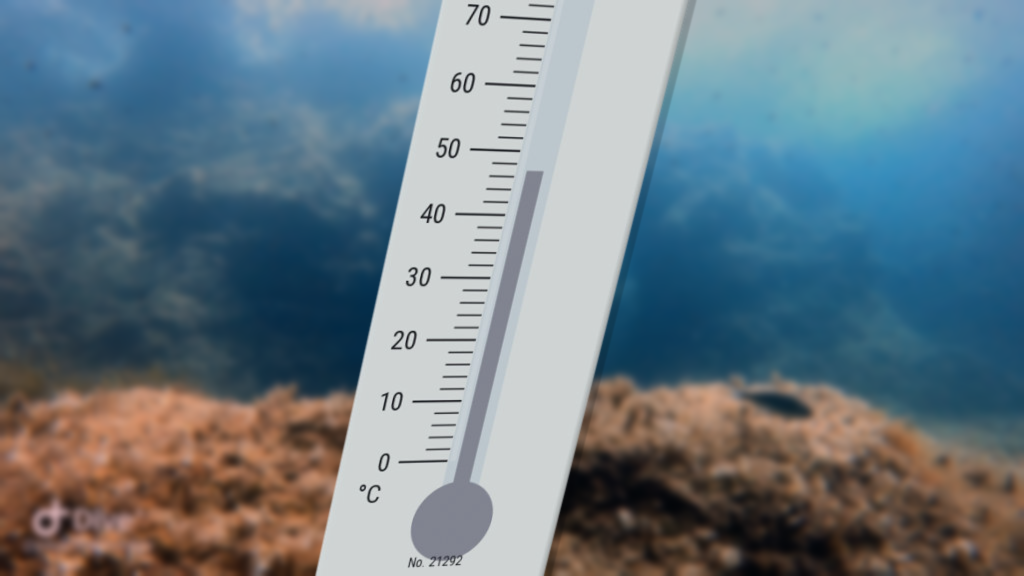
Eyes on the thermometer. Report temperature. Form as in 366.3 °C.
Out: 47 °C
